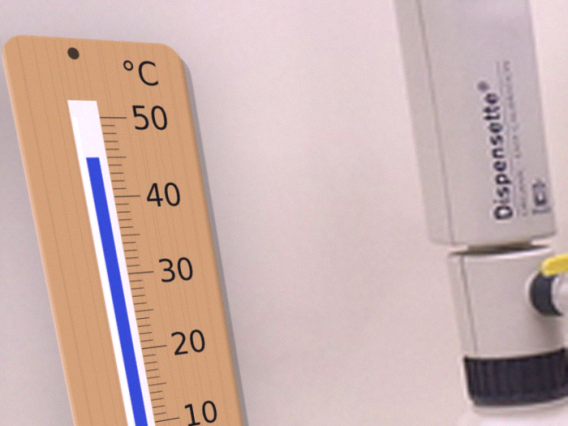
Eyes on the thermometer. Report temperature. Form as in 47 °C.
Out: 45 °C
